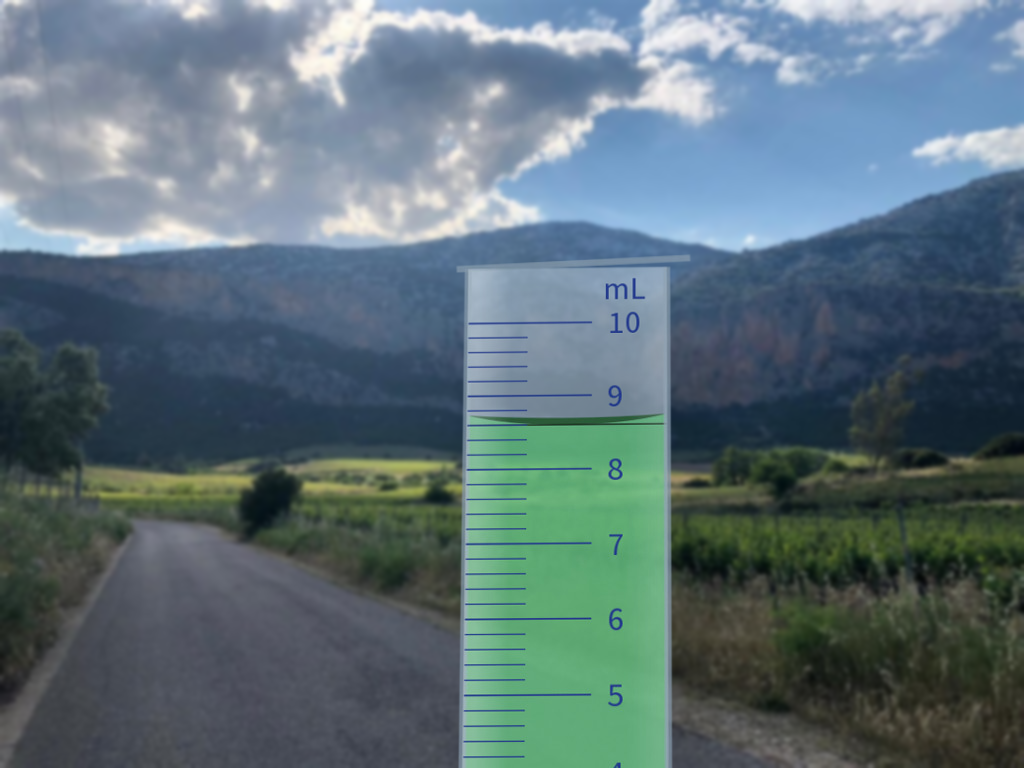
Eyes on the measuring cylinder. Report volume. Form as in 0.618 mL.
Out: 8.6 mL
